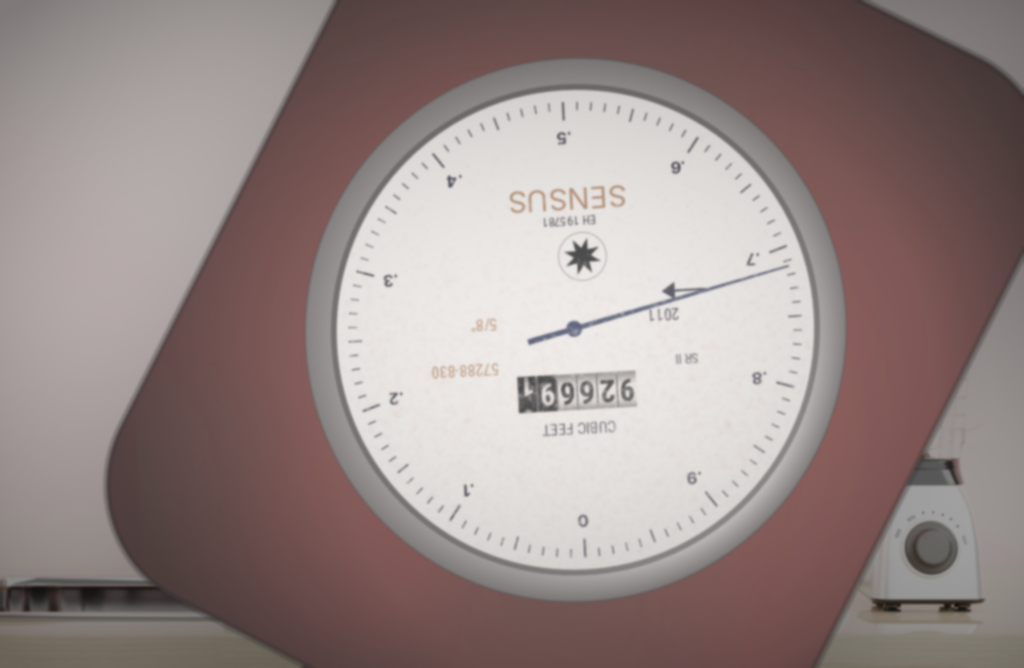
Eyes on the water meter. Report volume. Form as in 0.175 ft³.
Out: 926690.71 ft³
